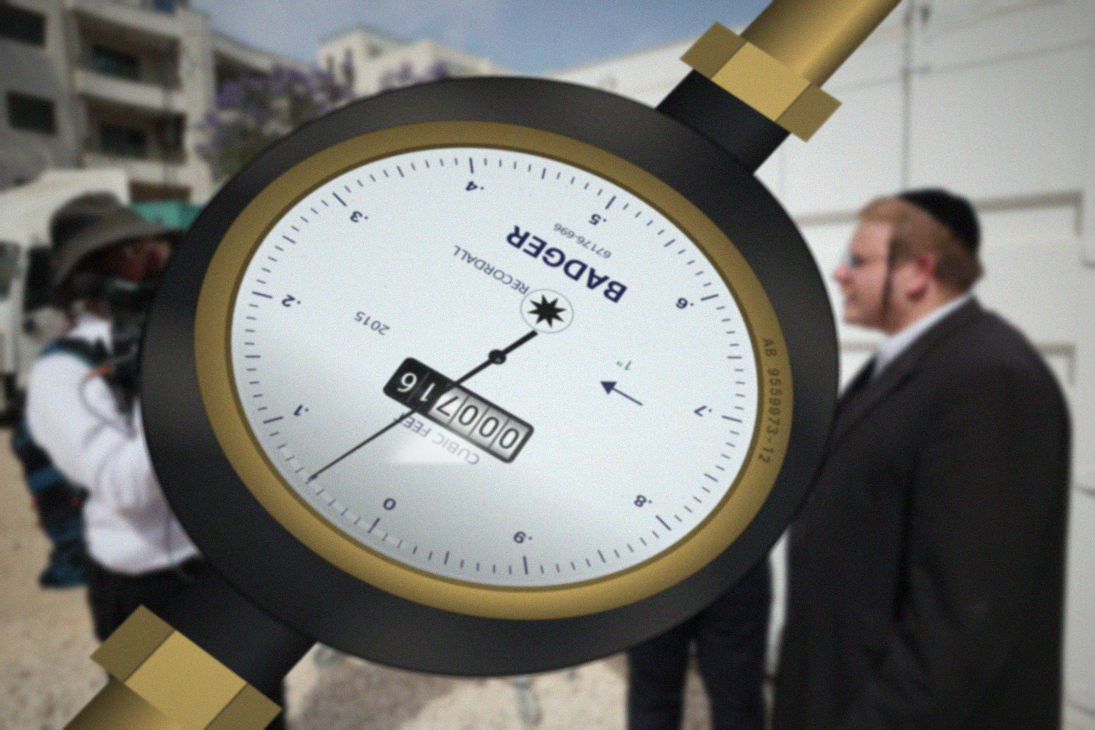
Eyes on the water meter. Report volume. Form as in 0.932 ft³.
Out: 716.05 ft³
